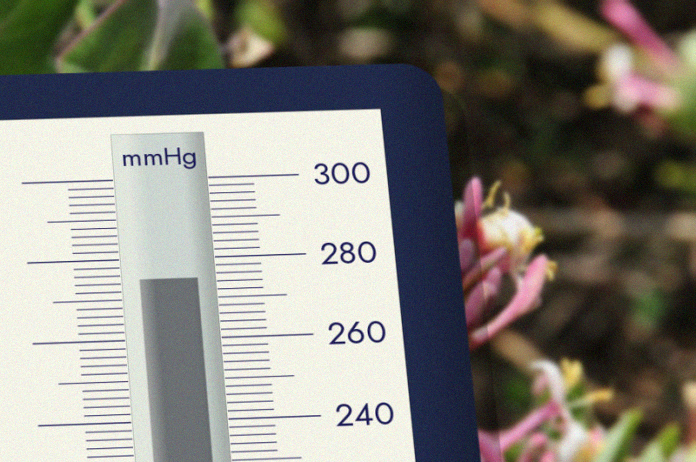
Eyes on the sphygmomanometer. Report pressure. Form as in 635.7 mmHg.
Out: 275 mmHg
